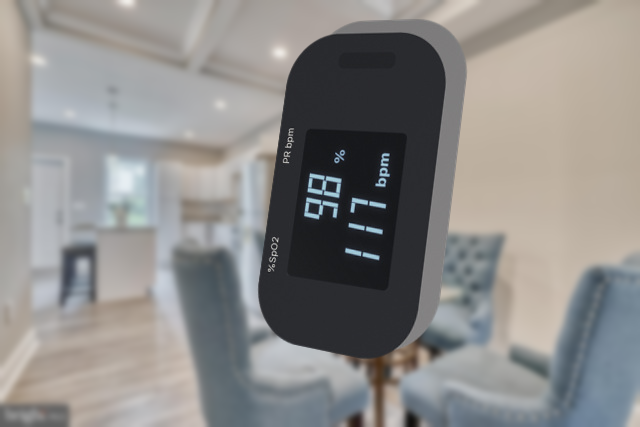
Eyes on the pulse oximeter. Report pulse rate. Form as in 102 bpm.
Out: 117 bpm
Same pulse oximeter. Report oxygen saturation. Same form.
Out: 98 %
